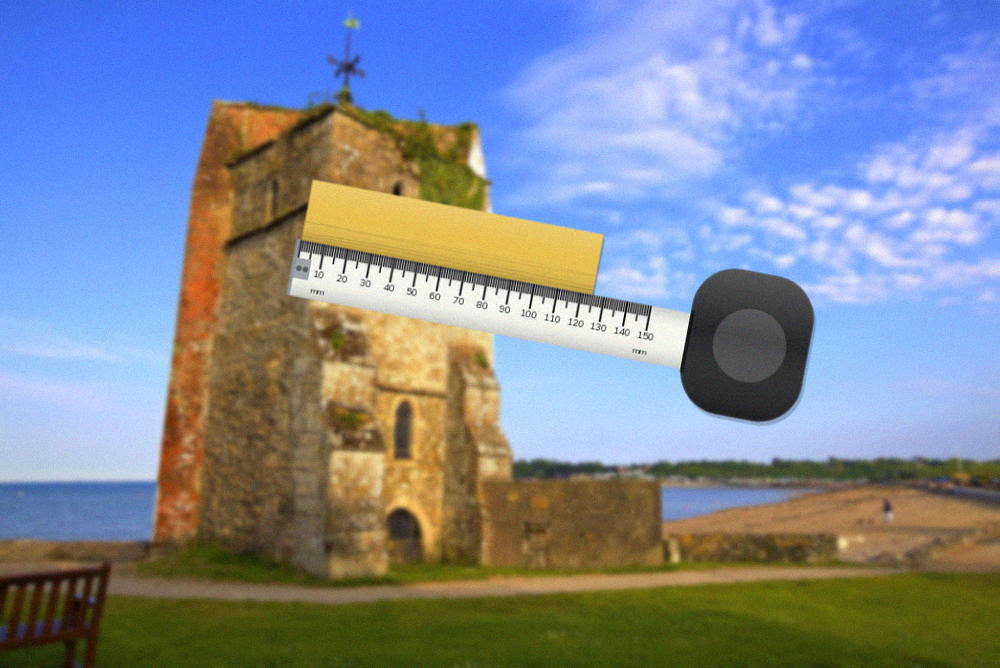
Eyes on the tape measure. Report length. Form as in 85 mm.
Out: 125 mm
